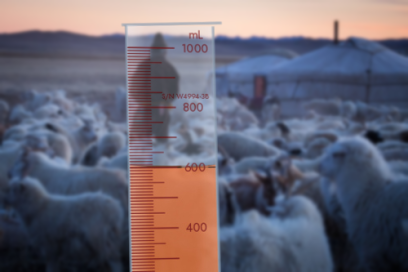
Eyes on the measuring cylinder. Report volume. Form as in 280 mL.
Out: 600 mL
